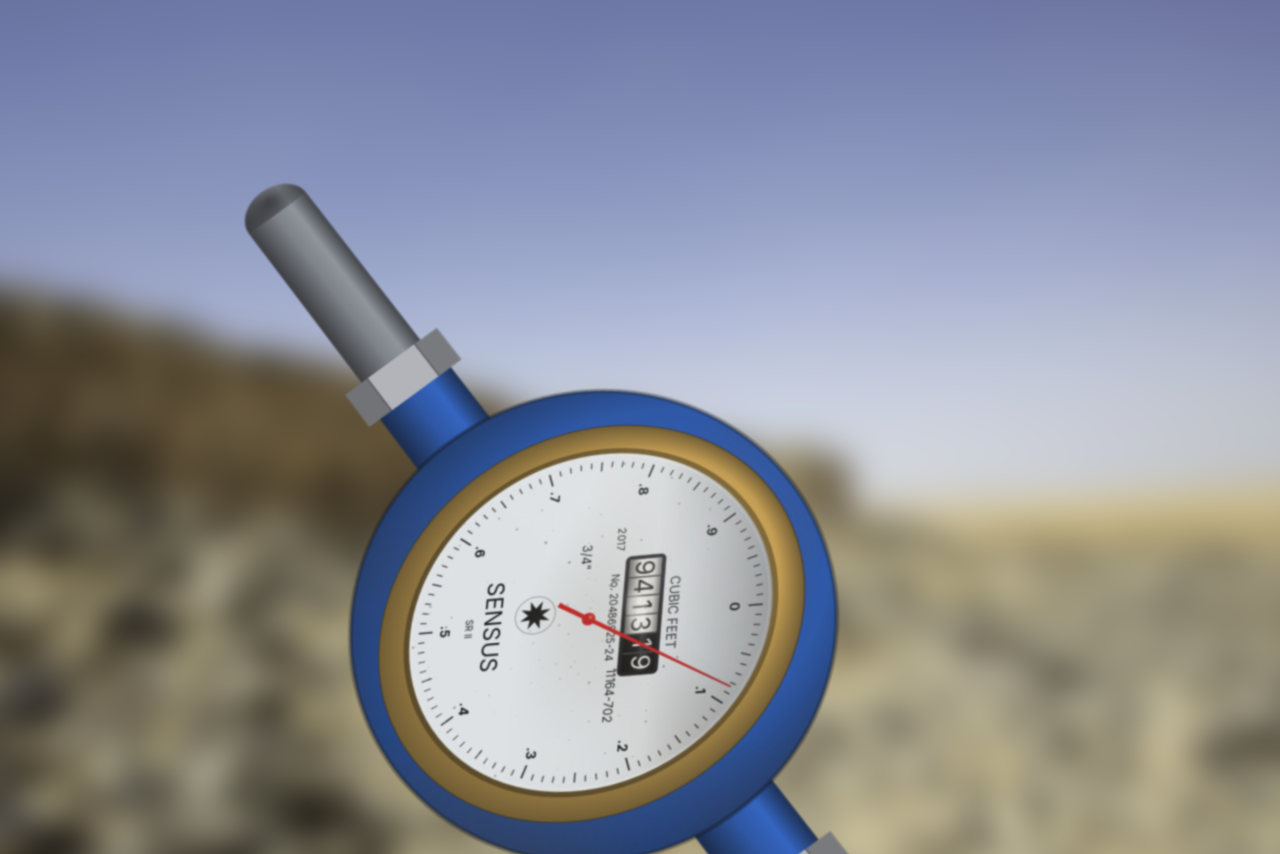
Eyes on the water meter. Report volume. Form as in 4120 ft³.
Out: 941319.08 ft³
